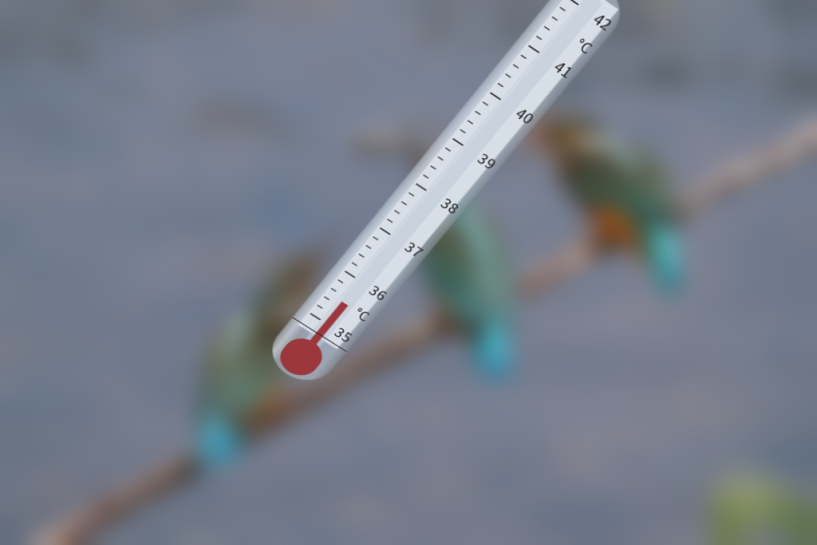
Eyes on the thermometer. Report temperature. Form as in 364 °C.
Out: 35.5 °C
